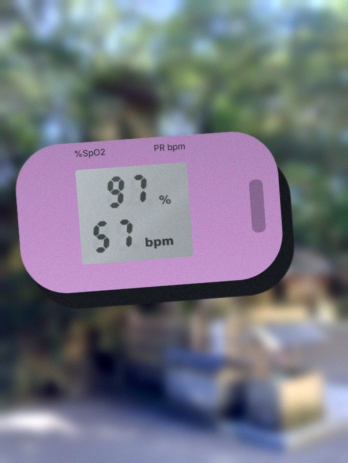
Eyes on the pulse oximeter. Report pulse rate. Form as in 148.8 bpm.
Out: 57 bpm
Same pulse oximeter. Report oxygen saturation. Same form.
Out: 97 %
